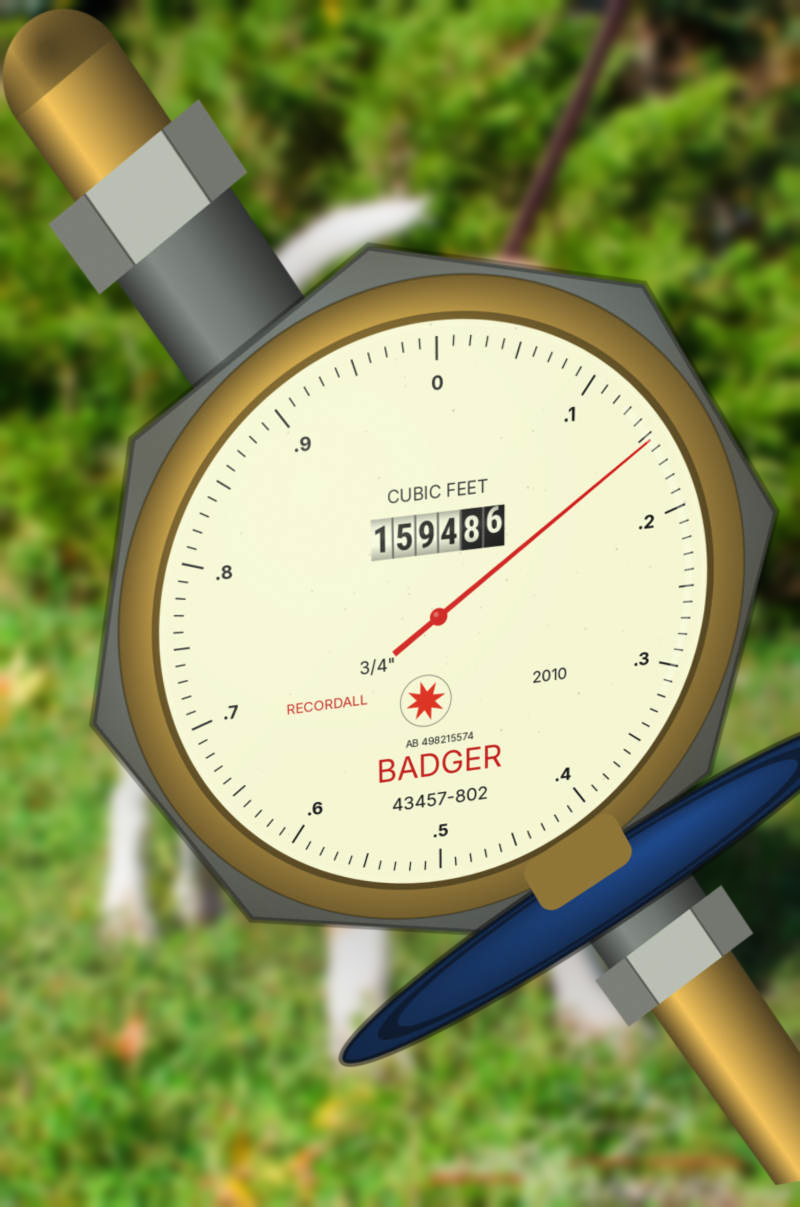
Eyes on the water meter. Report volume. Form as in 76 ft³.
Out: 159486.15 ft³
